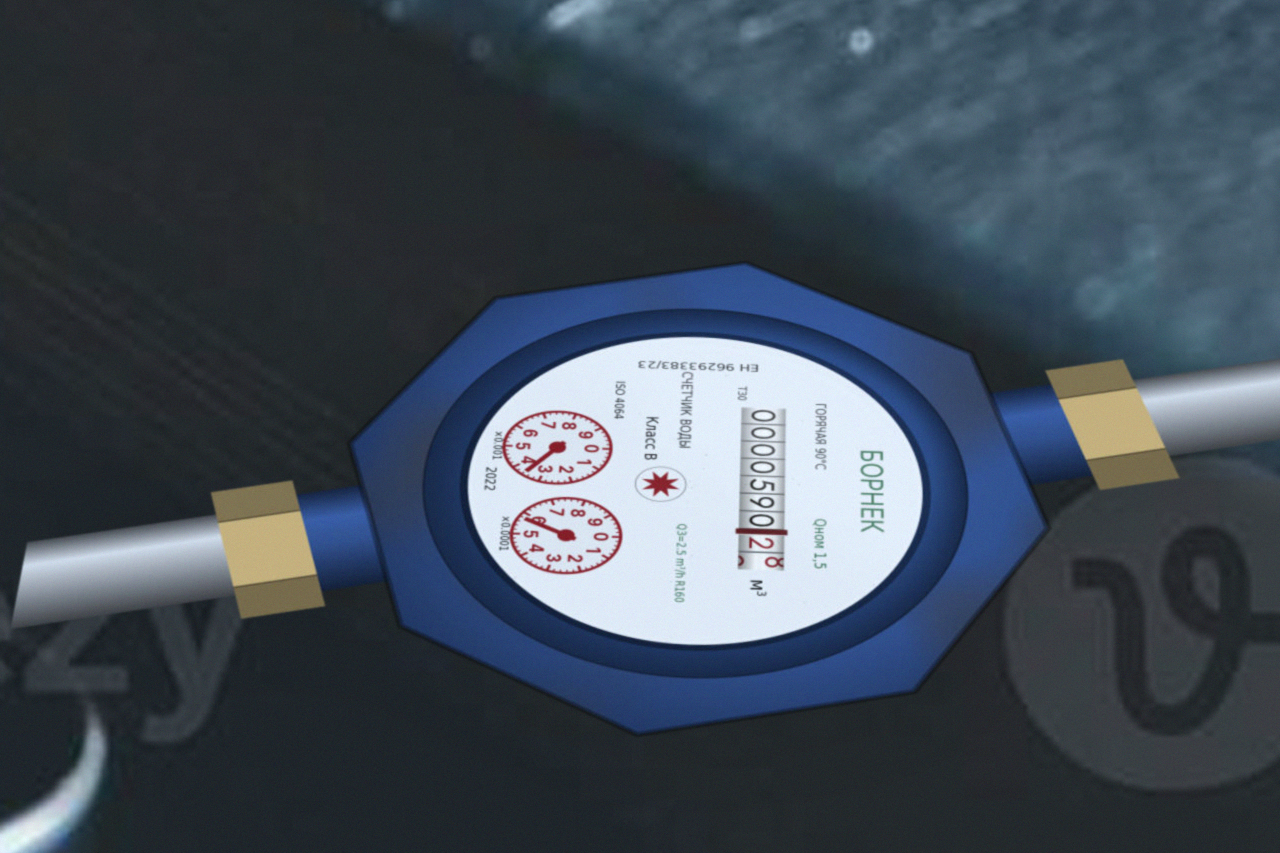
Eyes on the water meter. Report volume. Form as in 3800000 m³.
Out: 590.2835 m³
